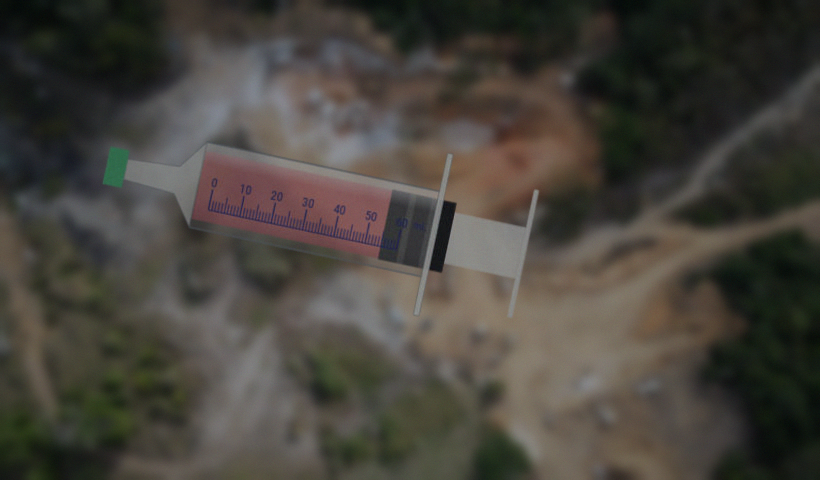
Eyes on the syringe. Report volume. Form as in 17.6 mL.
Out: 55 mL
